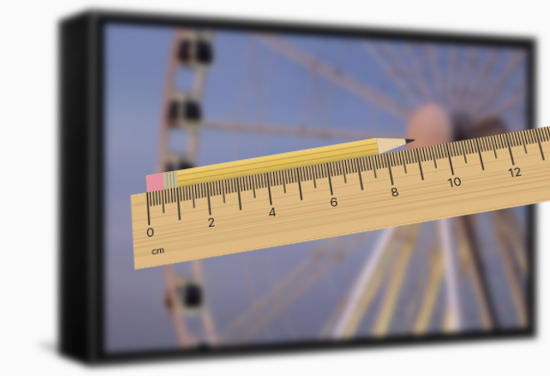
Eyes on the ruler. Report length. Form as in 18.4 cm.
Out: 9 cm
